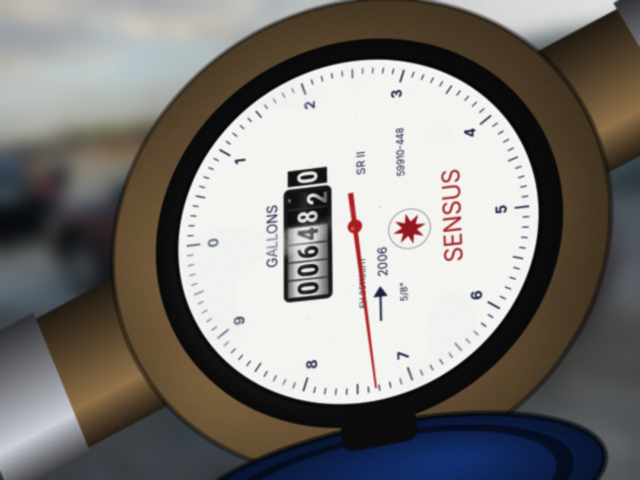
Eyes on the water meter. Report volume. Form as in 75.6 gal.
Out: 64817.3 gal
